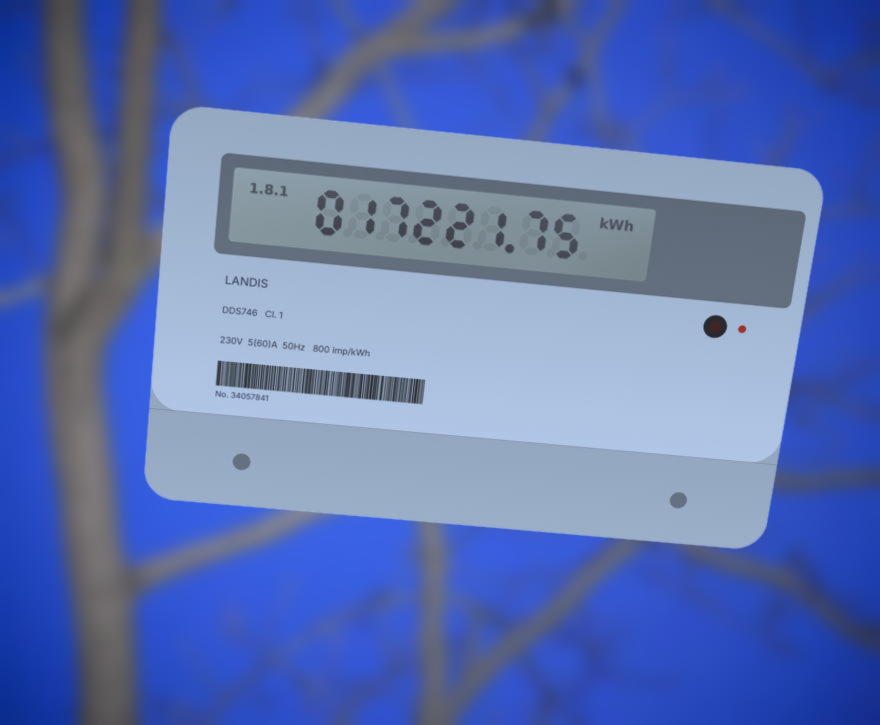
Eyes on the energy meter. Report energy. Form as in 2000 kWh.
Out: 17221.75 kWh
